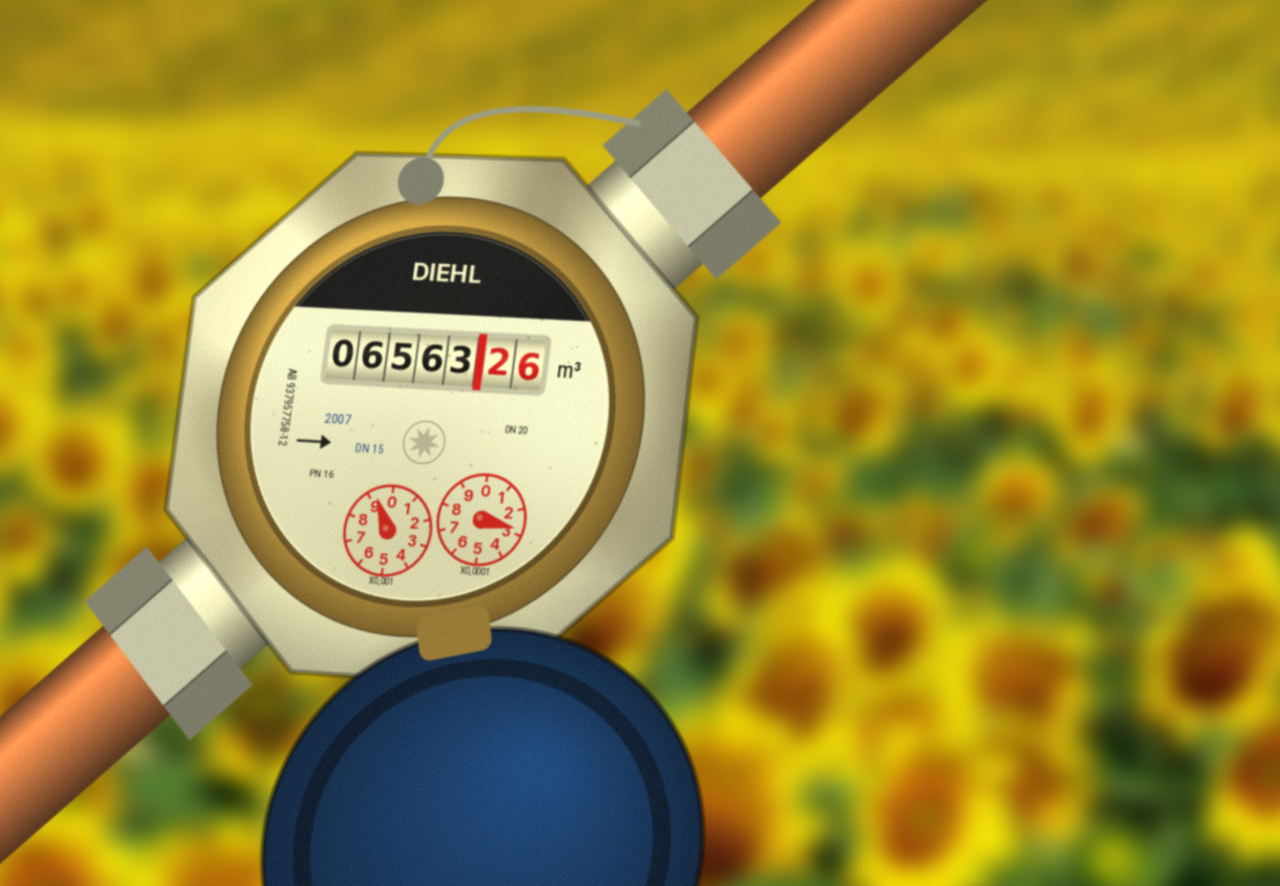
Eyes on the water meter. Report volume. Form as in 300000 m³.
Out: 6563.2592 m³
